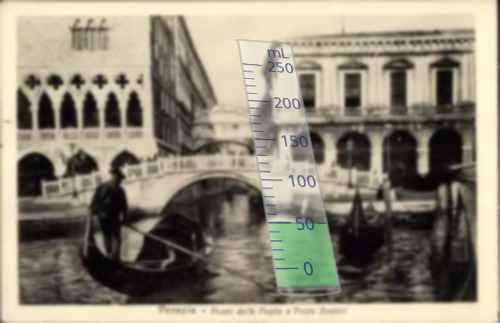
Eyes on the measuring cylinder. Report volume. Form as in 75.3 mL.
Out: 50 mL
